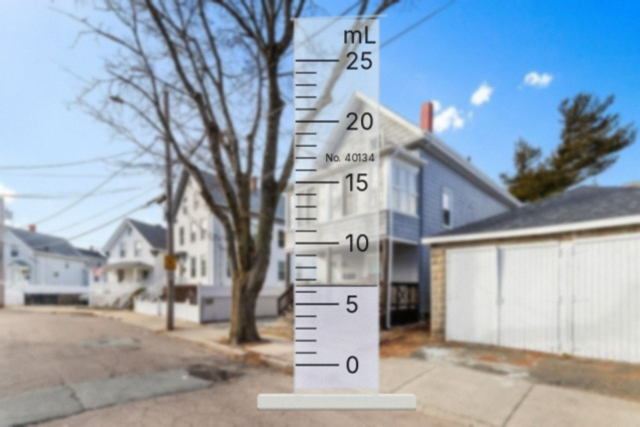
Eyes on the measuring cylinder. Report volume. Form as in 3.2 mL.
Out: 6.5 mL
